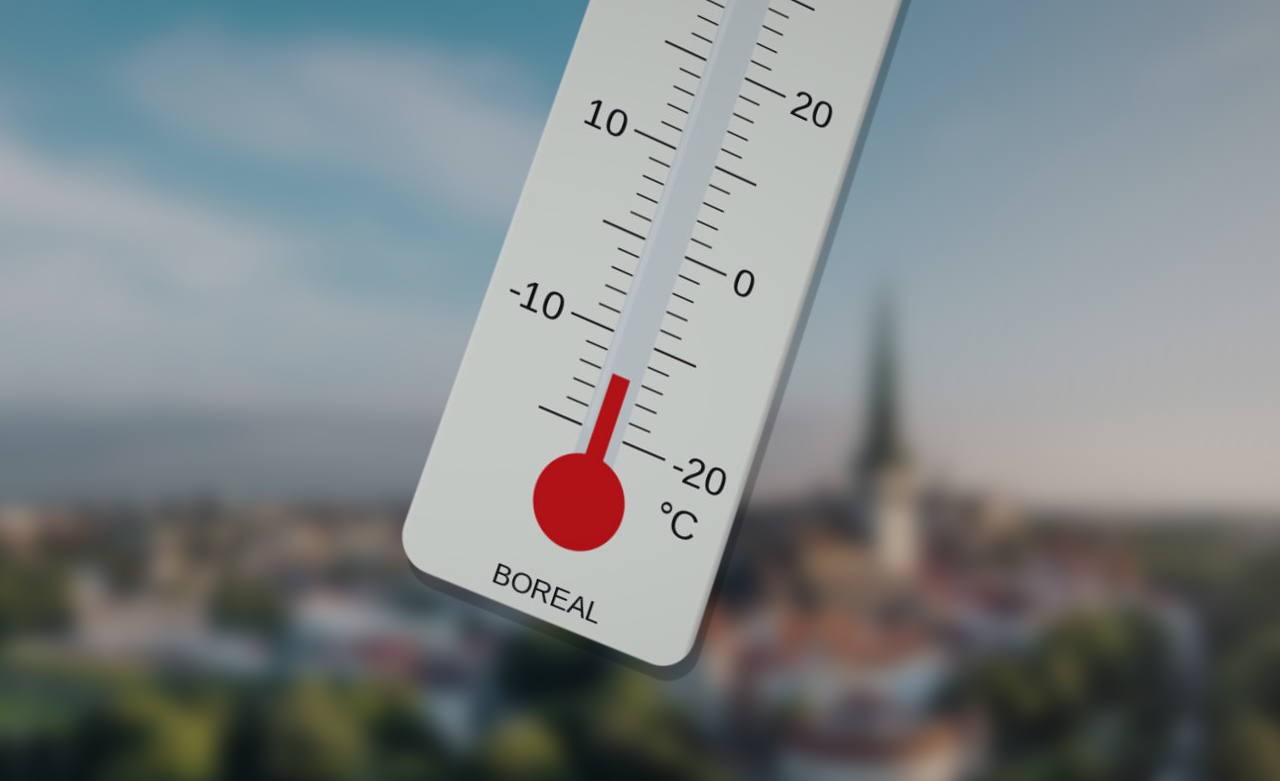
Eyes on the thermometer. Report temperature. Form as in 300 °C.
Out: -14 °C
